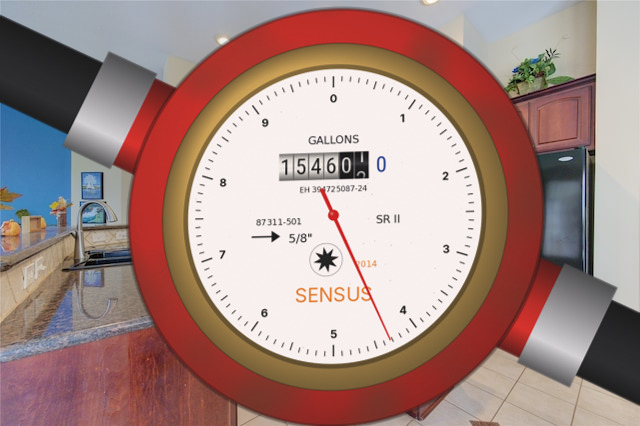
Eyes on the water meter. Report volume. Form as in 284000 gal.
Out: 1546014.3 gal
